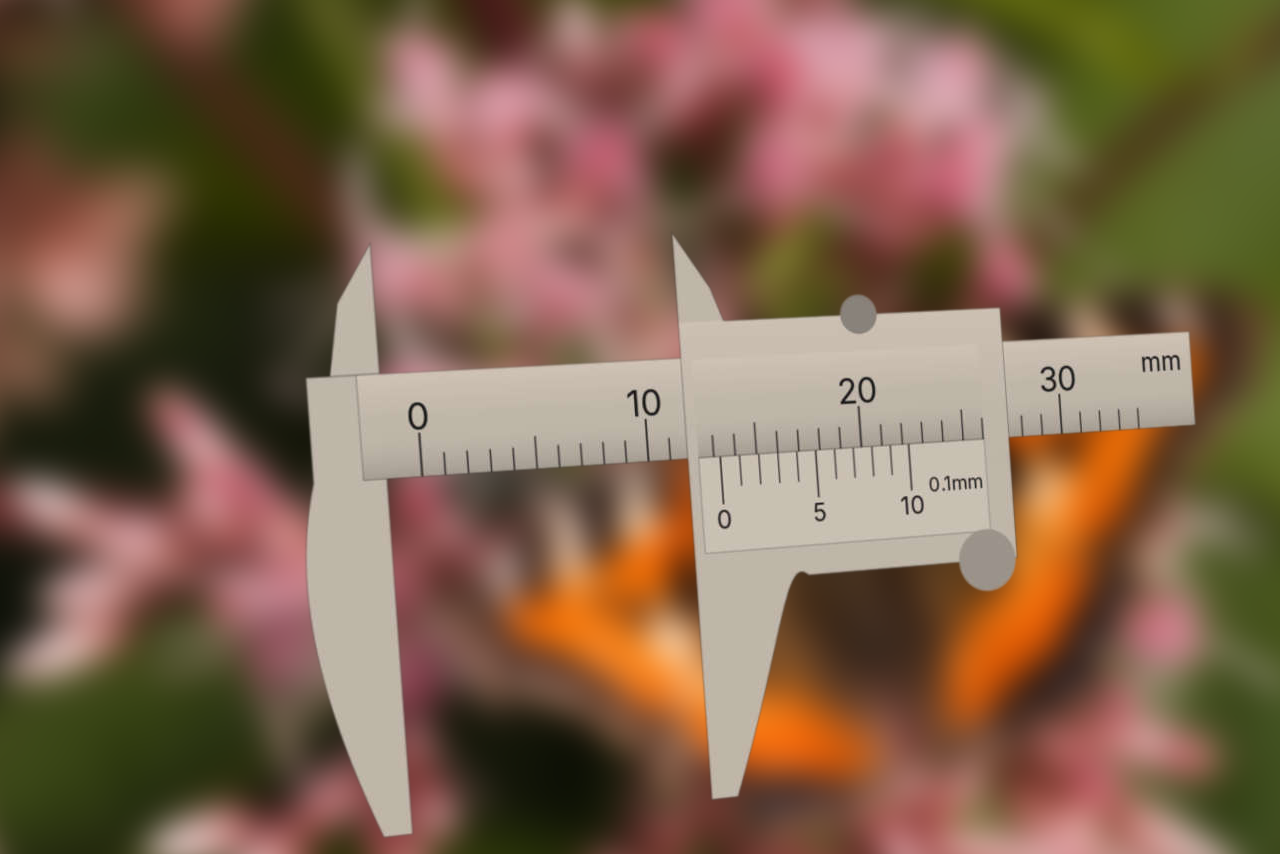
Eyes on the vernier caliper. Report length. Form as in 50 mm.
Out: 13.3 mm
